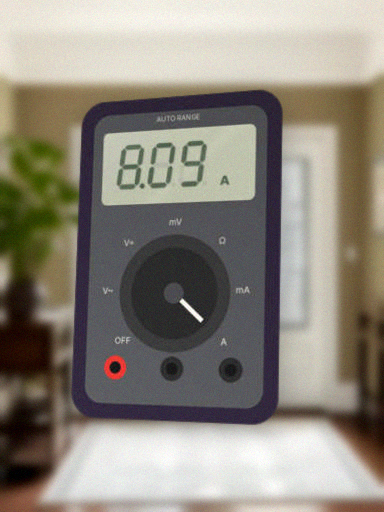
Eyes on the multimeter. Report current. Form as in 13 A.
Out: 8.09 A
